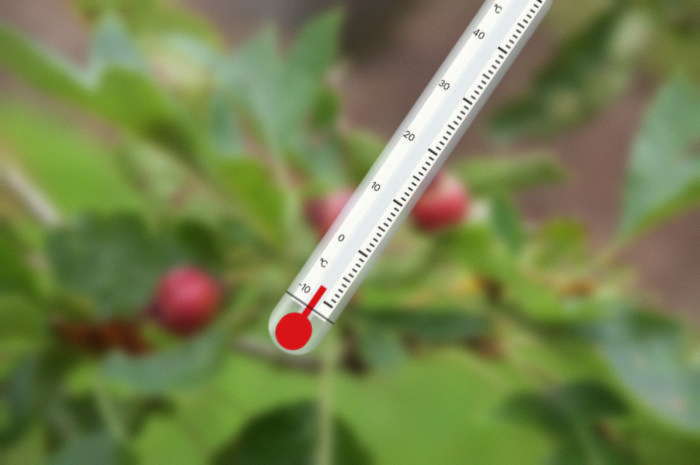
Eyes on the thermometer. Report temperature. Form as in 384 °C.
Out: -8 °C
